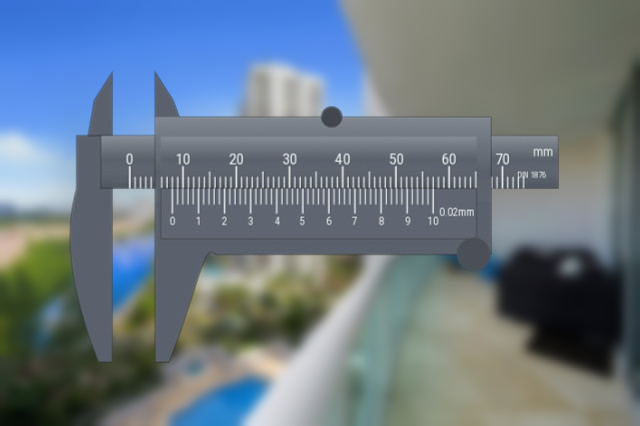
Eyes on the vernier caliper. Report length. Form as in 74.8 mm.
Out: 8.0 mm
